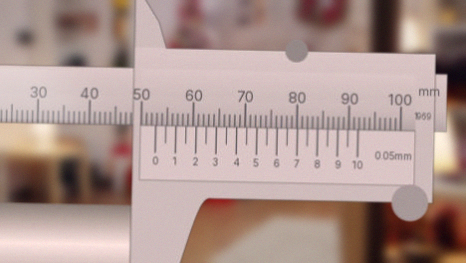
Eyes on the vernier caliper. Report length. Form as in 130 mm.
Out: 52.8 mm
